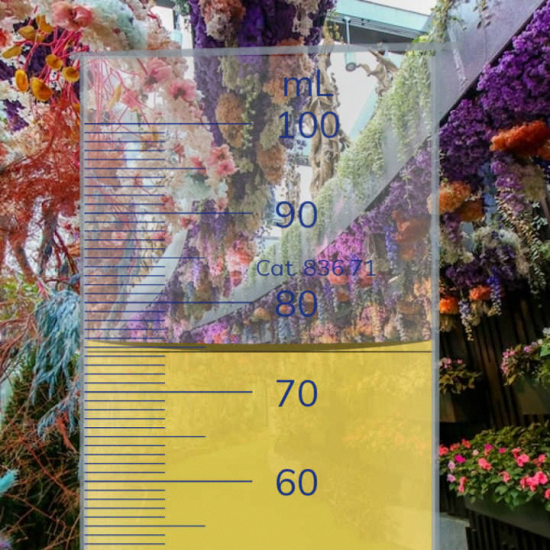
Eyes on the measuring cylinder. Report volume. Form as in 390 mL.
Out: 74.5 mL
